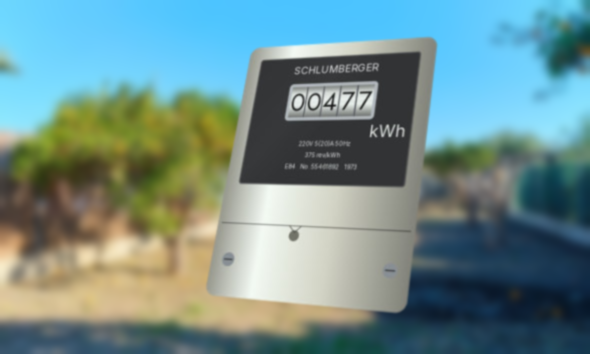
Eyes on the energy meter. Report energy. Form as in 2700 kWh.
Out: 477 kWh
